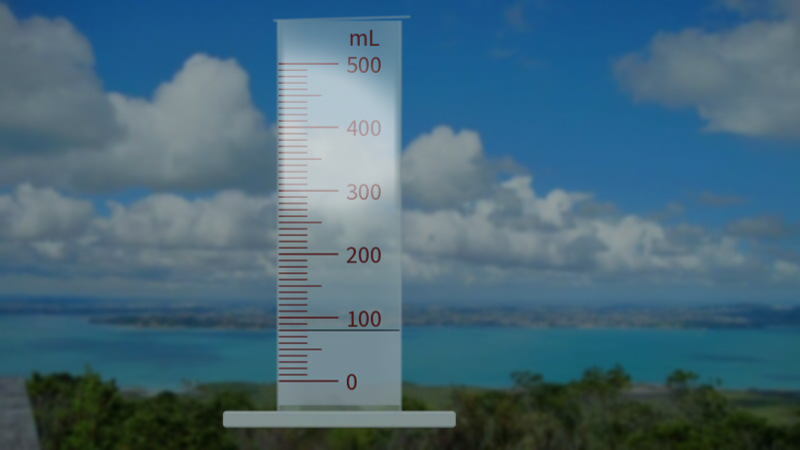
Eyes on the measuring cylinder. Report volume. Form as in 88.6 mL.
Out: 80 mL
